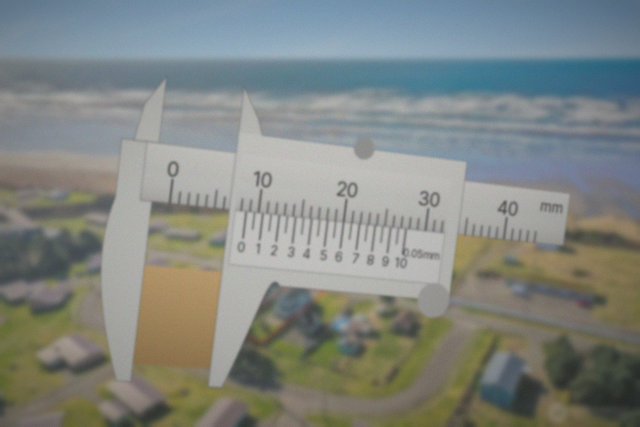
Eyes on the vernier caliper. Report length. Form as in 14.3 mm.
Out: 8.6 mm
